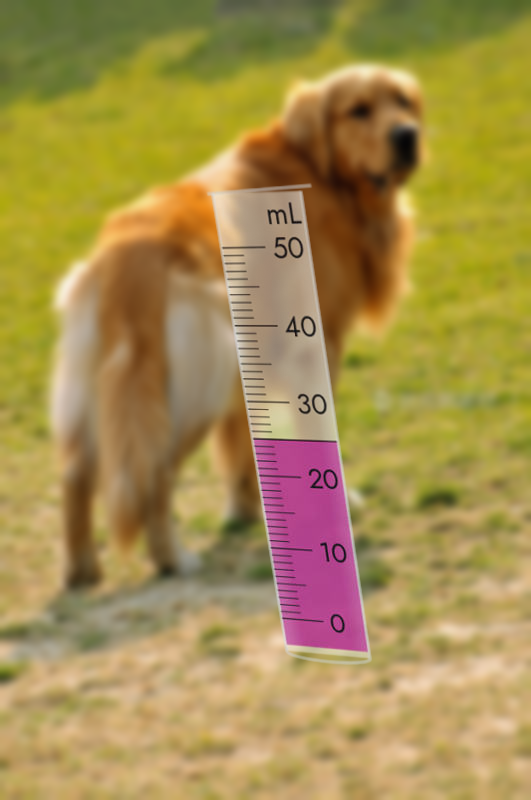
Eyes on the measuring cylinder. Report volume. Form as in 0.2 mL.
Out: 25 mL
